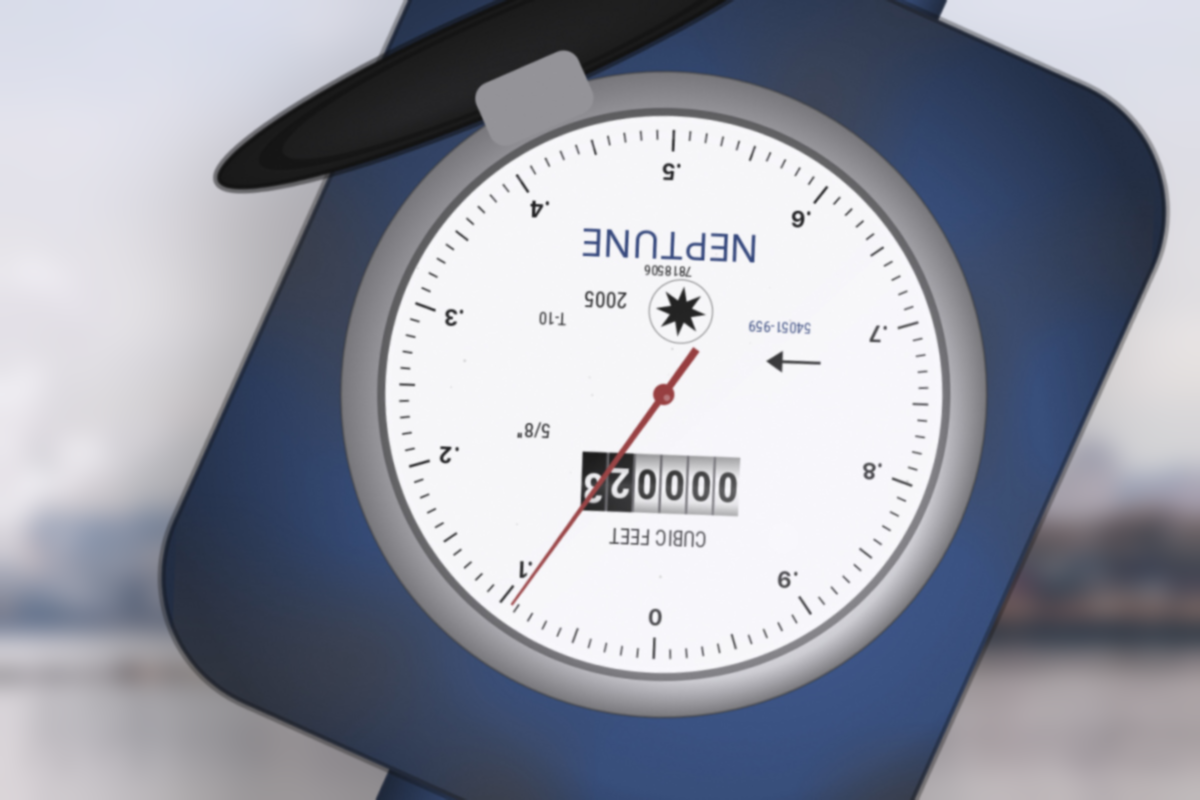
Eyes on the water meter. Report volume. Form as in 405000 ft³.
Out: 23.09 ft³
